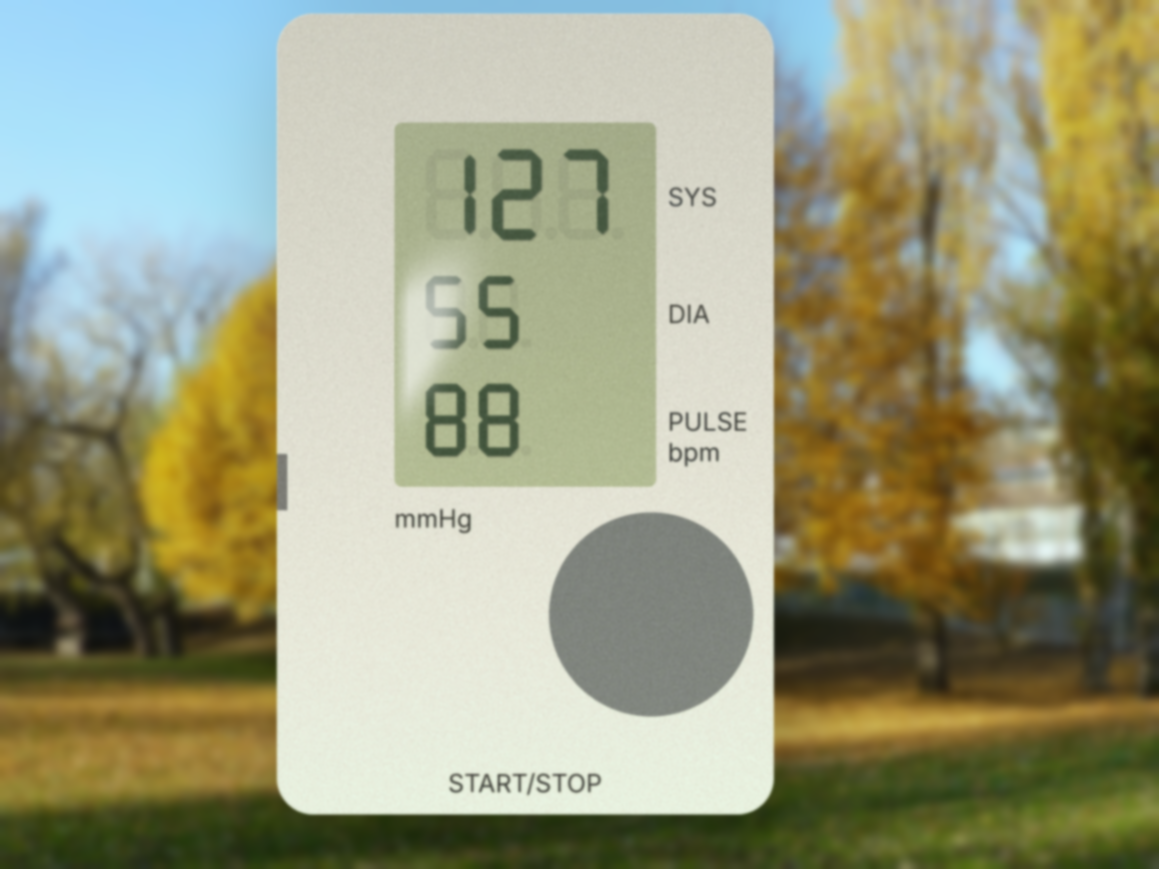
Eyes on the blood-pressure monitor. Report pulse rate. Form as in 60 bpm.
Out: 88 bpm
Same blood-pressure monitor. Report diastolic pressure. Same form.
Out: 55 mmHg
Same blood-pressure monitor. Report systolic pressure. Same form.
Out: 127 mmHg
